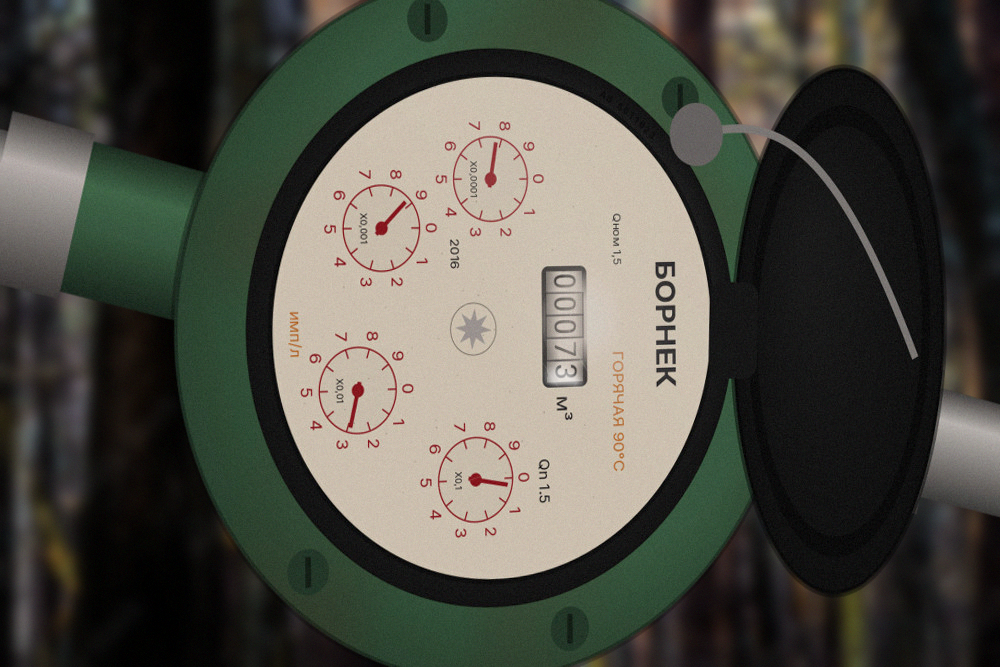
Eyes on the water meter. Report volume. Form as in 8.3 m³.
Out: 73.0287 m³
